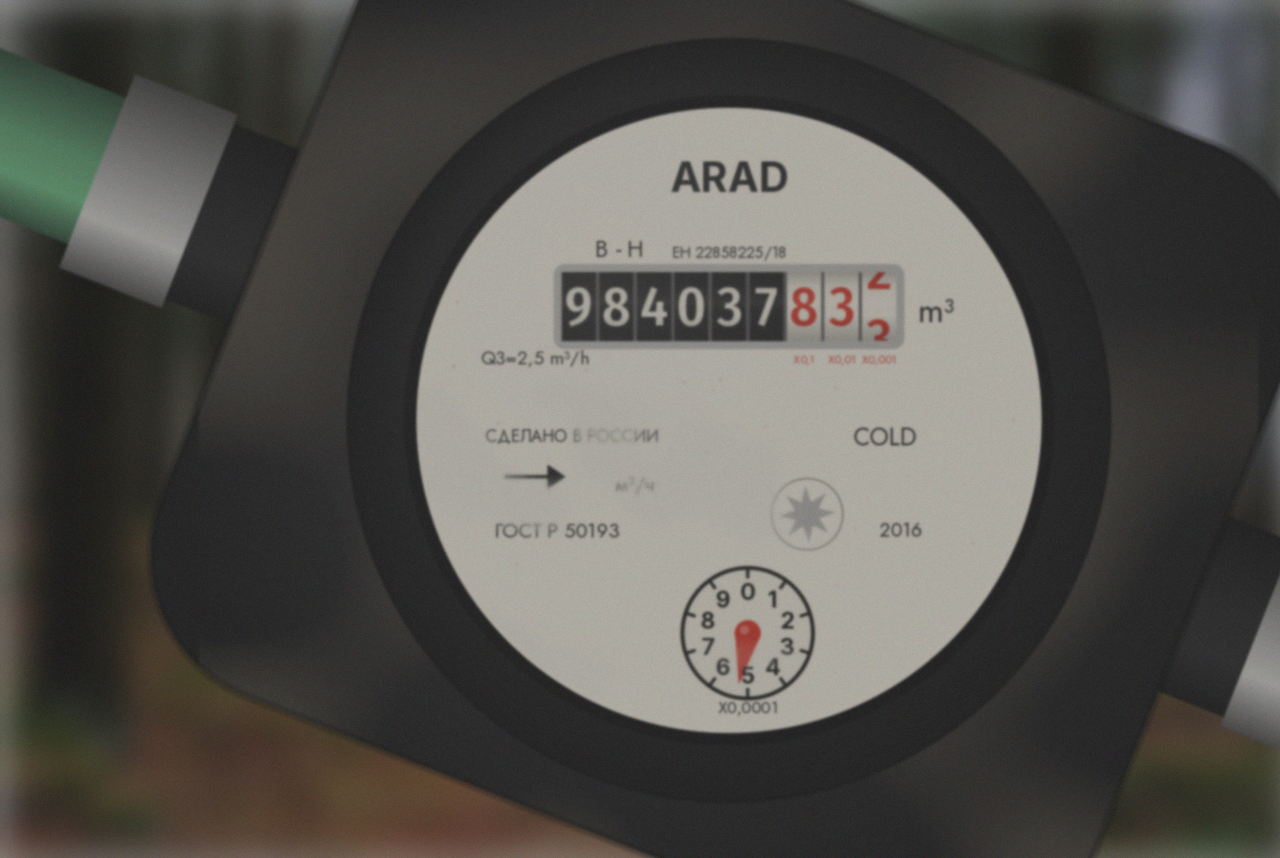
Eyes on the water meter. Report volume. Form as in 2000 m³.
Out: 984037.8325 m³
